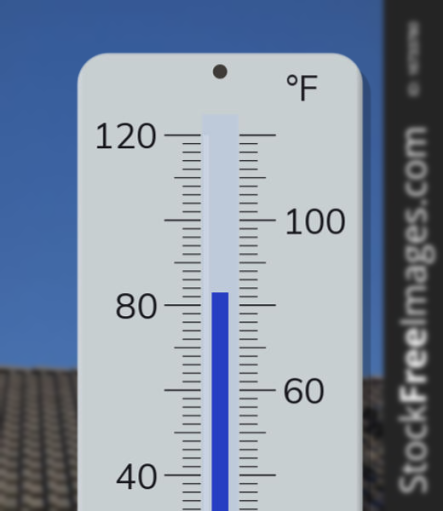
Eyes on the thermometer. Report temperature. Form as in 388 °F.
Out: 83 °F
